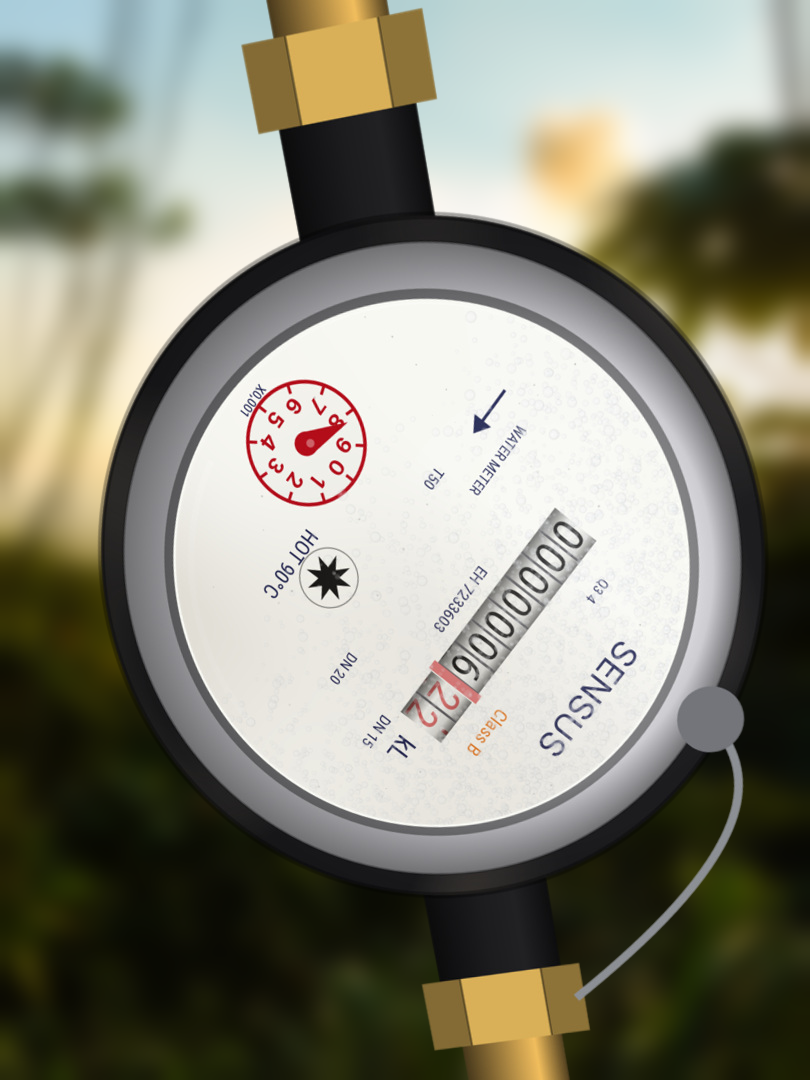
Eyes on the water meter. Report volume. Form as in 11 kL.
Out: 6.218 kL
